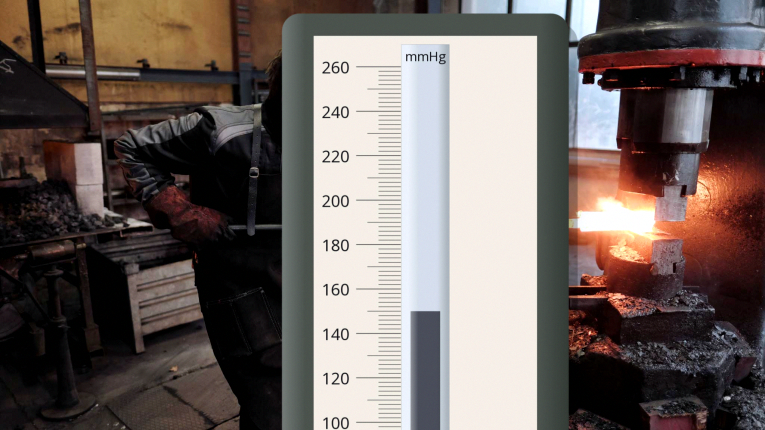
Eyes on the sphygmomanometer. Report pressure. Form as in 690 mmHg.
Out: 150 mmHg
